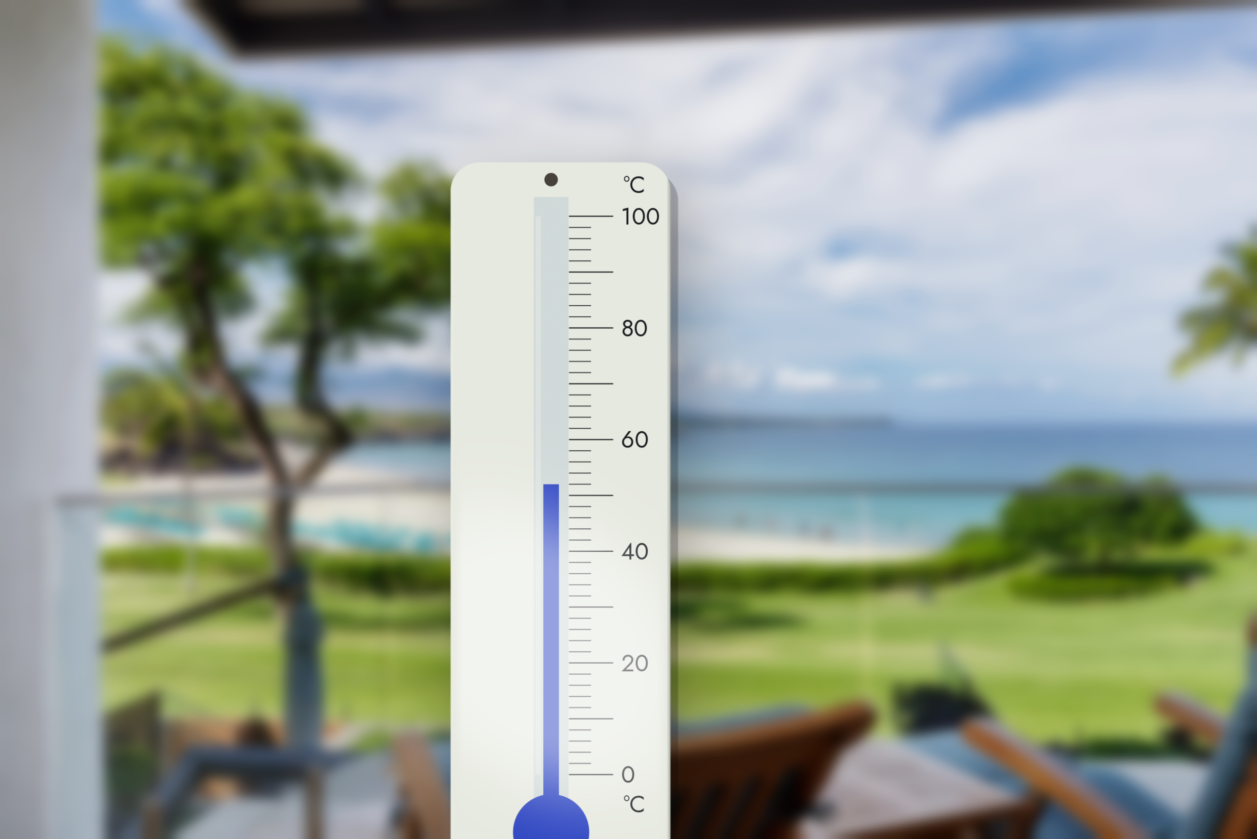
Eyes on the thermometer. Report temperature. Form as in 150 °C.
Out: 52 °C
